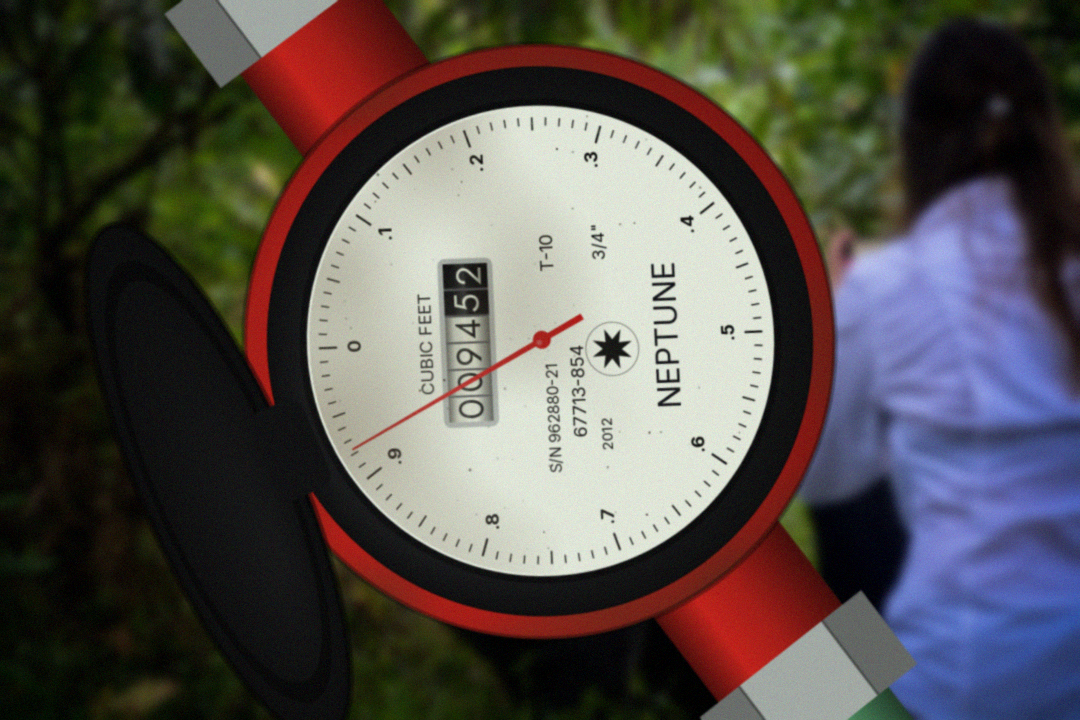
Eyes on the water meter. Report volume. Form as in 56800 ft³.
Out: 9451.92 ft³
